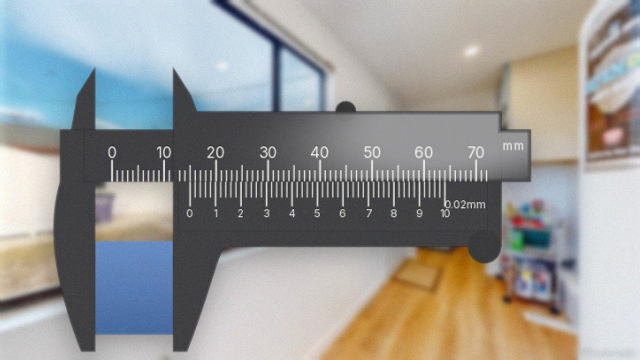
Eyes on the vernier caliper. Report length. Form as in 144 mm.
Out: 15.0 mm
